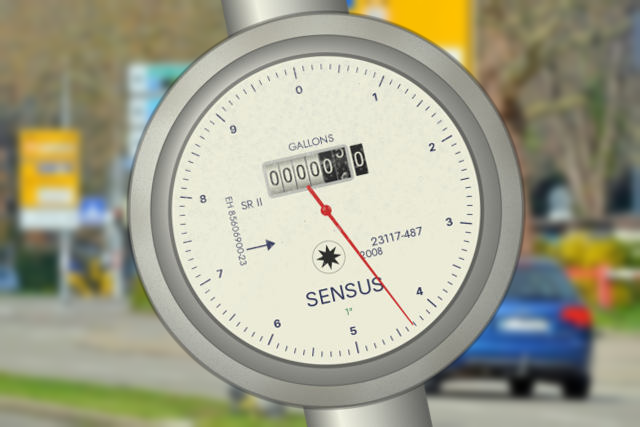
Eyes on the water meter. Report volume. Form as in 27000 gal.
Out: 54.3 gal
